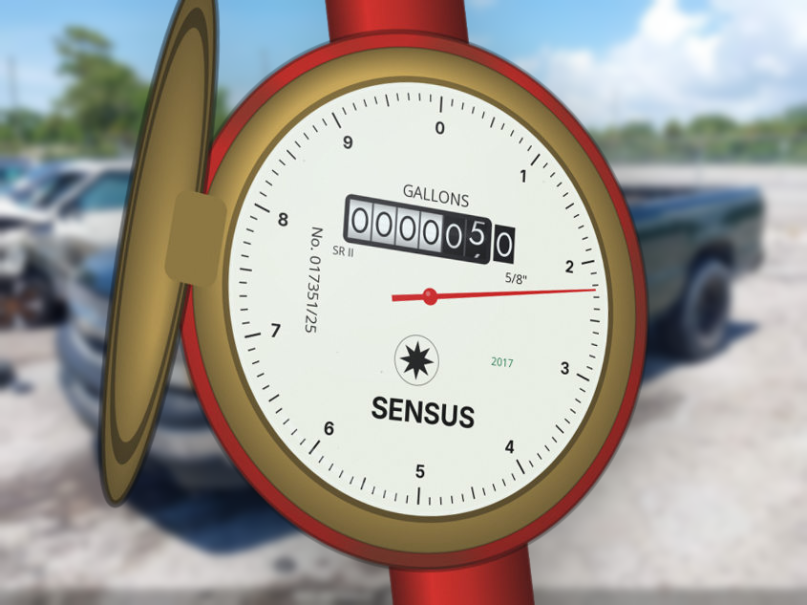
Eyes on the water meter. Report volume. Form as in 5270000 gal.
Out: 52.2 gal
